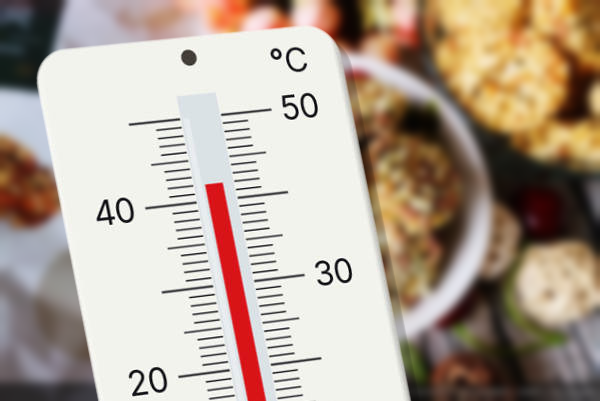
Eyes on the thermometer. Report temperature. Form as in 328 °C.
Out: 42 °C
